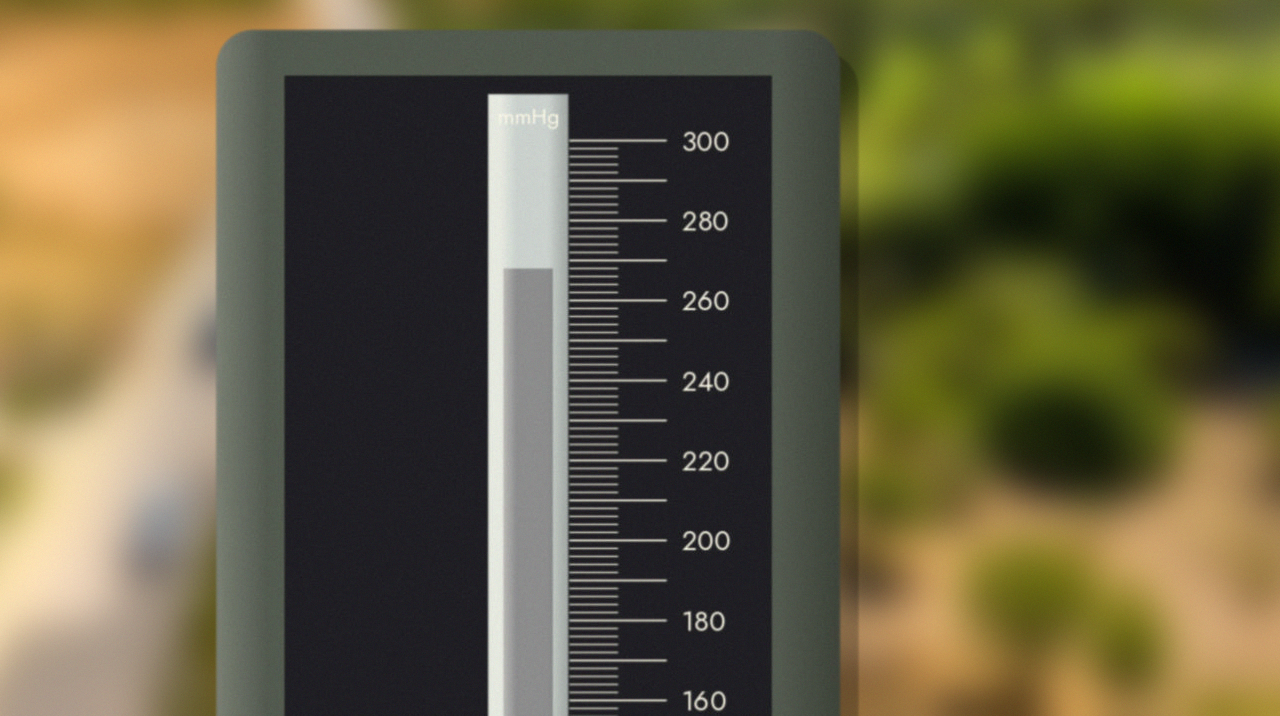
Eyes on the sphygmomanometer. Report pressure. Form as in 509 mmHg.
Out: 268 mmHg
